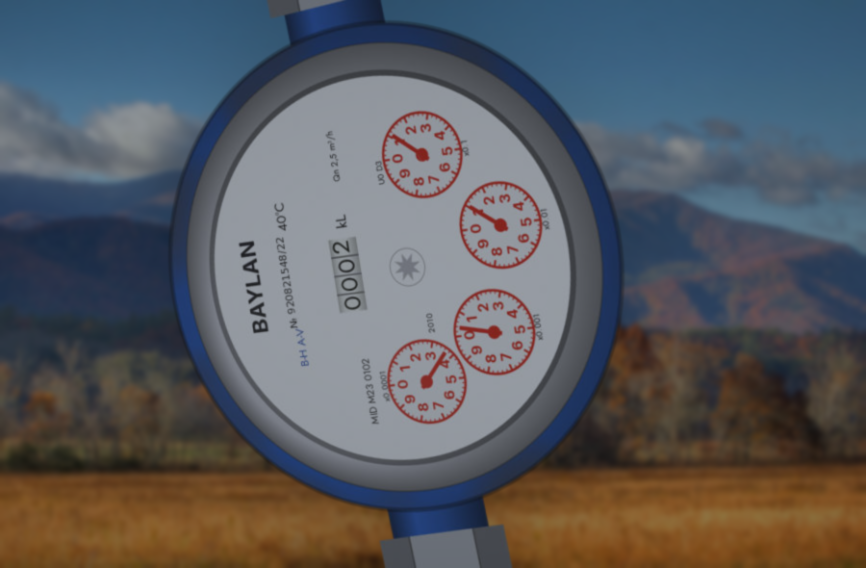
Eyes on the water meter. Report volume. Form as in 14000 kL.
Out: 2.1103 kL
